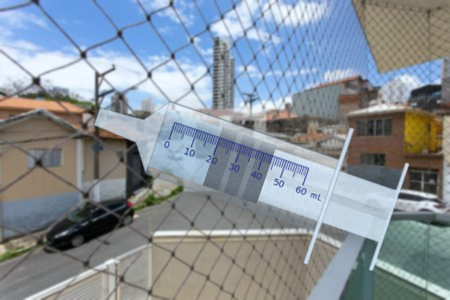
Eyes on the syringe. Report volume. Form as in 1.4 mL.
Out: 20 mL
